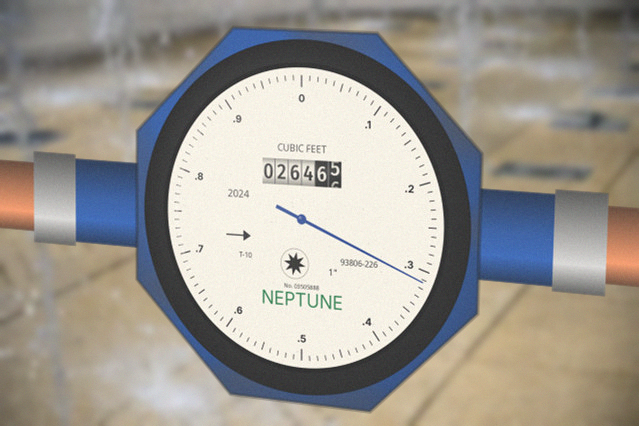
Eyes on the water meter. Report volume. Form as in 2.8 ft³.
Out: 26465.31 ft³
